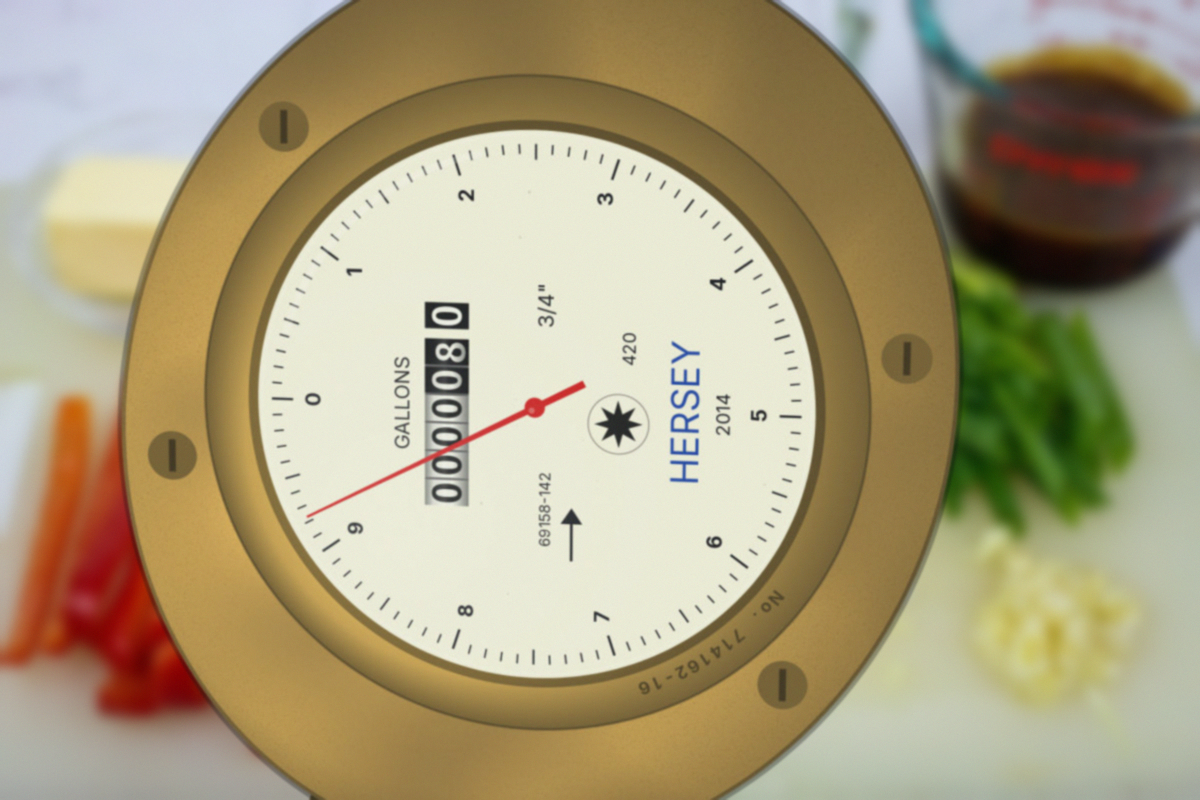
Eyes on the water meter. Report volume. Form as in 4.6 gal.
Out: 79.2 gal
